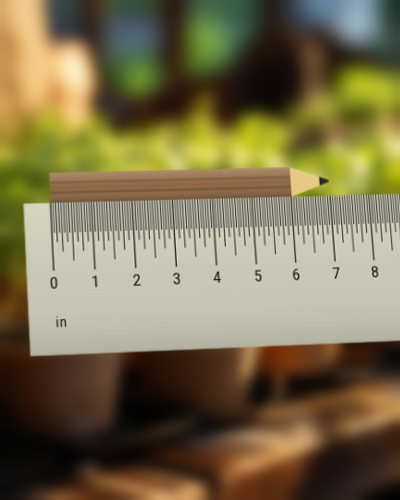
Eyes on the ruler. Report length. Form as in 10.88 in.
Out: 7 in
